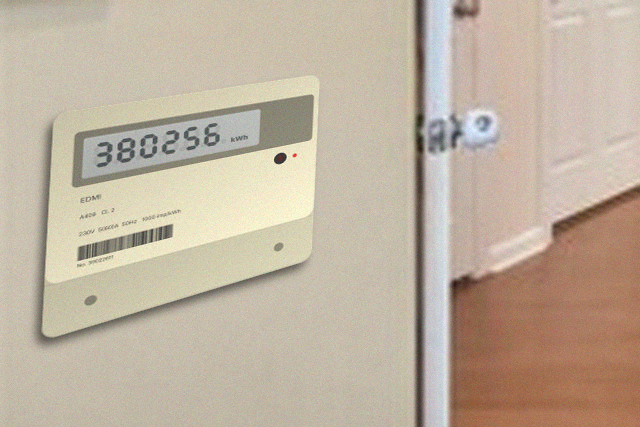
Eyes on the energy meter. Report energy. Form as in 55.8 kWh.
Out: 380256 kWh
